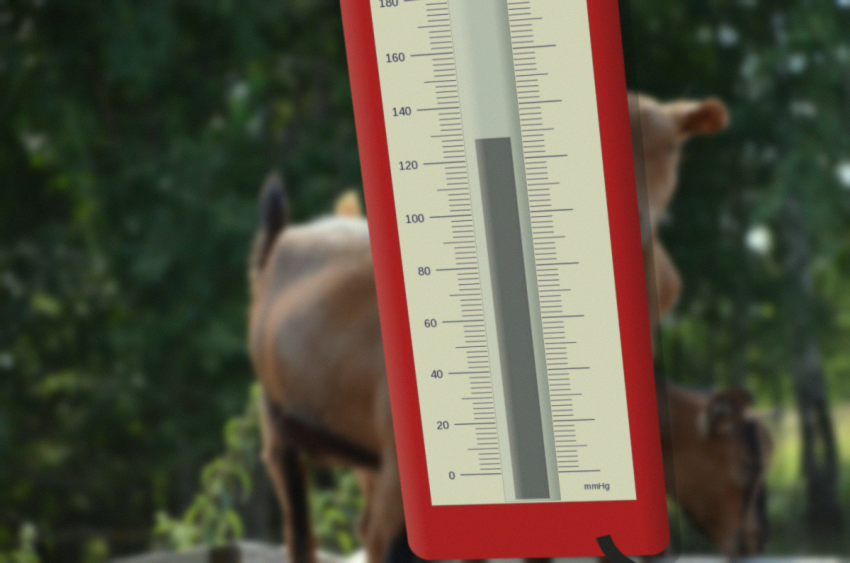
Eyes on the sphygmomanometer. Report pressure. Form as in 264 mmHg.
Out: 128 mmHg
